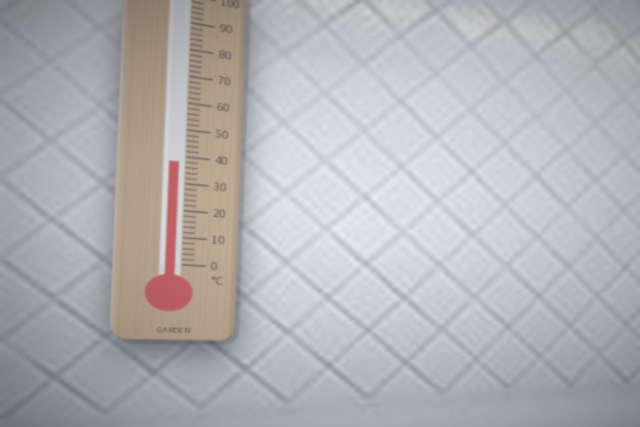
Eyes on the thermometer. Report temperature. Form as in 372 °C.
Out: 38 °C
